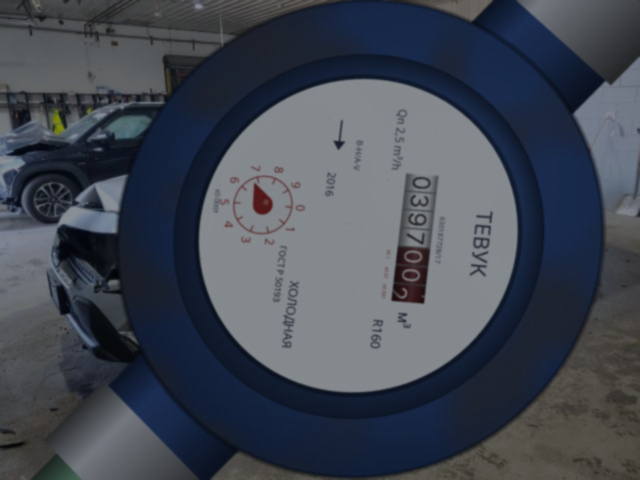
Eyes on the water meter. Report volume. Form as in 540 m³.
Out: 397.0016 m³
